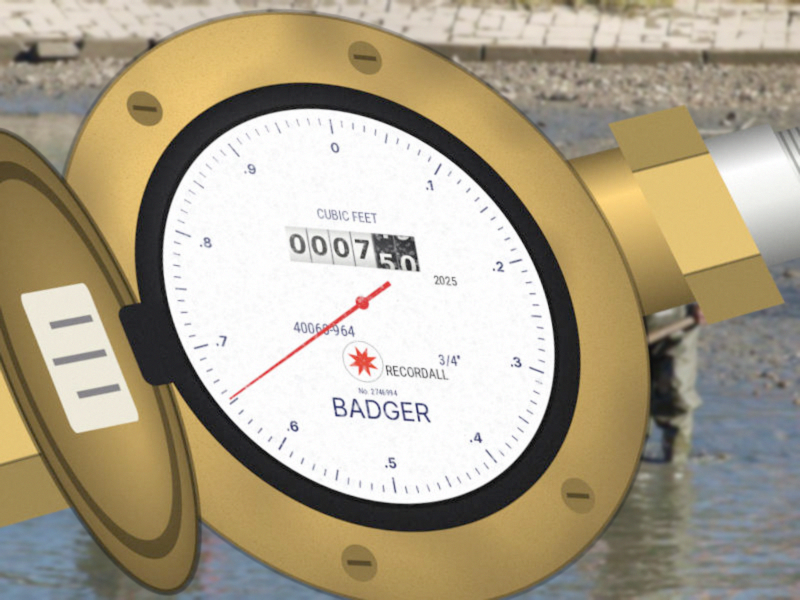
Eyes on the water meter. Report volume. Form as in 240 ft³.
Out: 749.65 ft³
